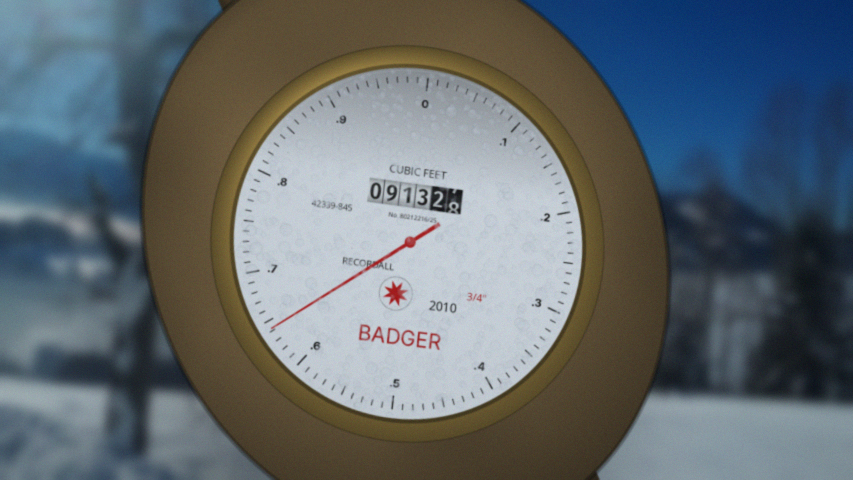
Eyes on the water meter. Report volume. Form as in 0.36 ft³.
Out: 91327.64 ft³
